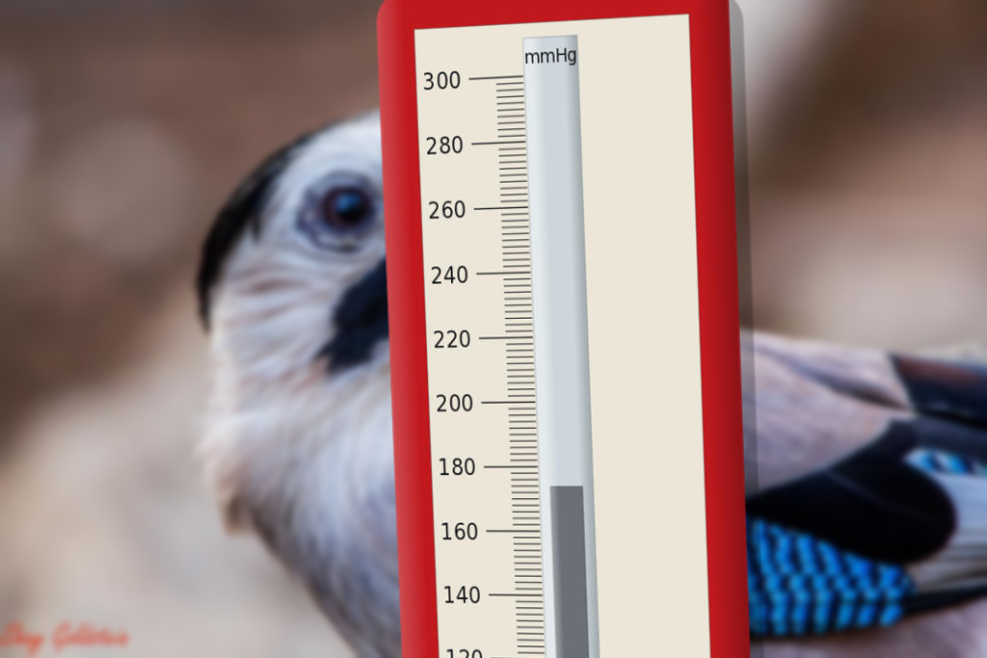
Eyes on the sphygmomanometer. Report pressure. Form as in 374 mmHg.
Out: 174 mmHg
